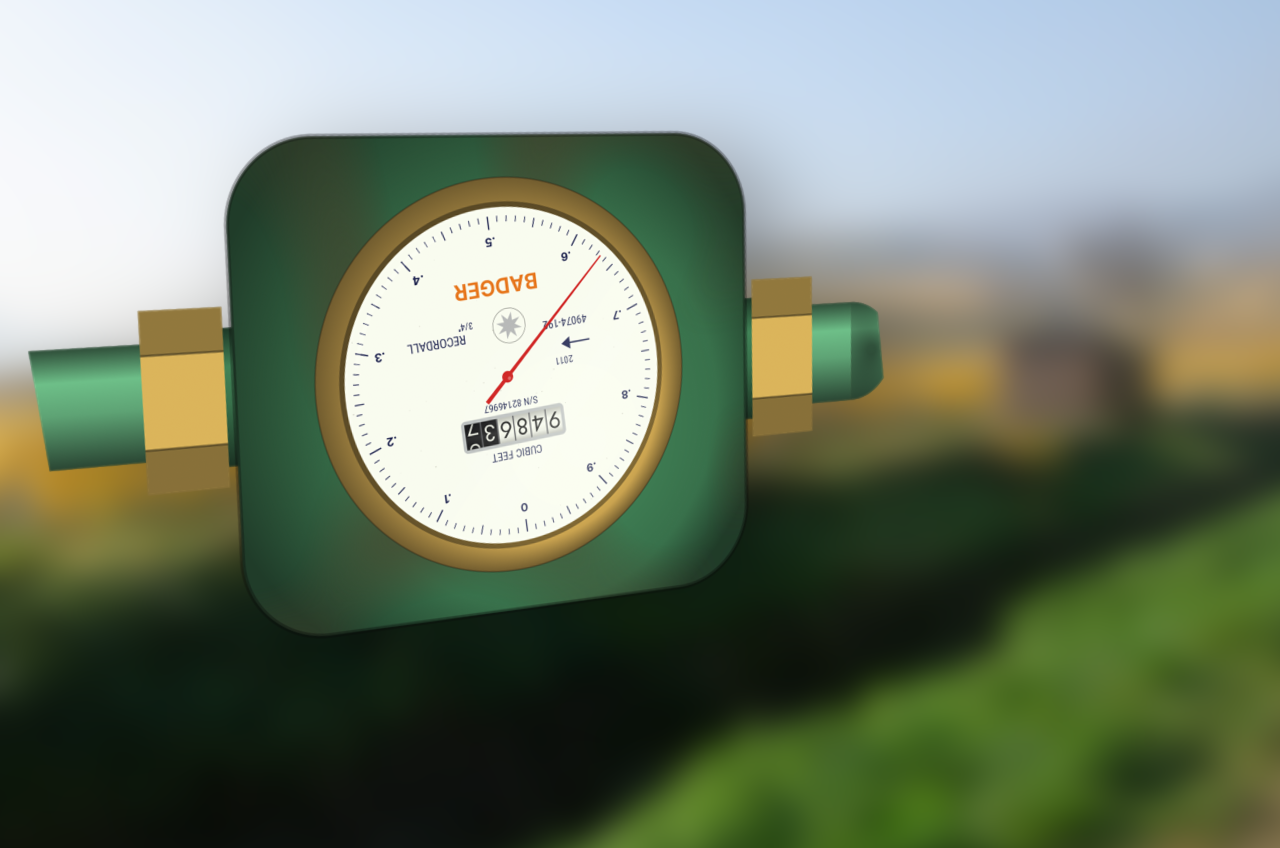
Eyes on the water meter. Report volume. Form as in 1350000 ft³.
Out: 948636.63 ft³
